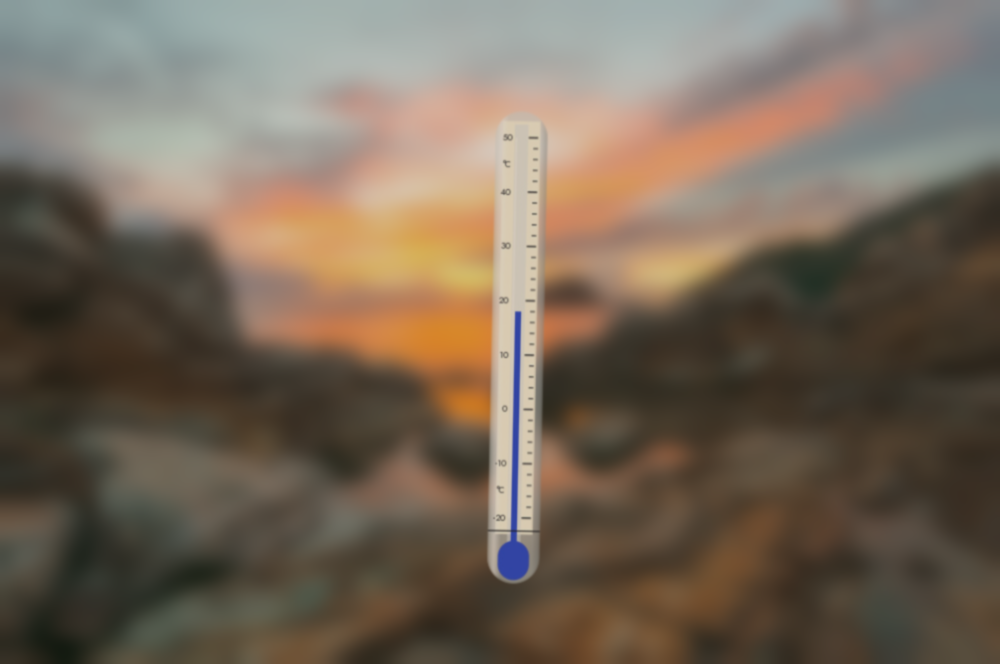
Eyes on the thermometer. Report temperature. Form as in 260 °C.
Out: 18 °C
